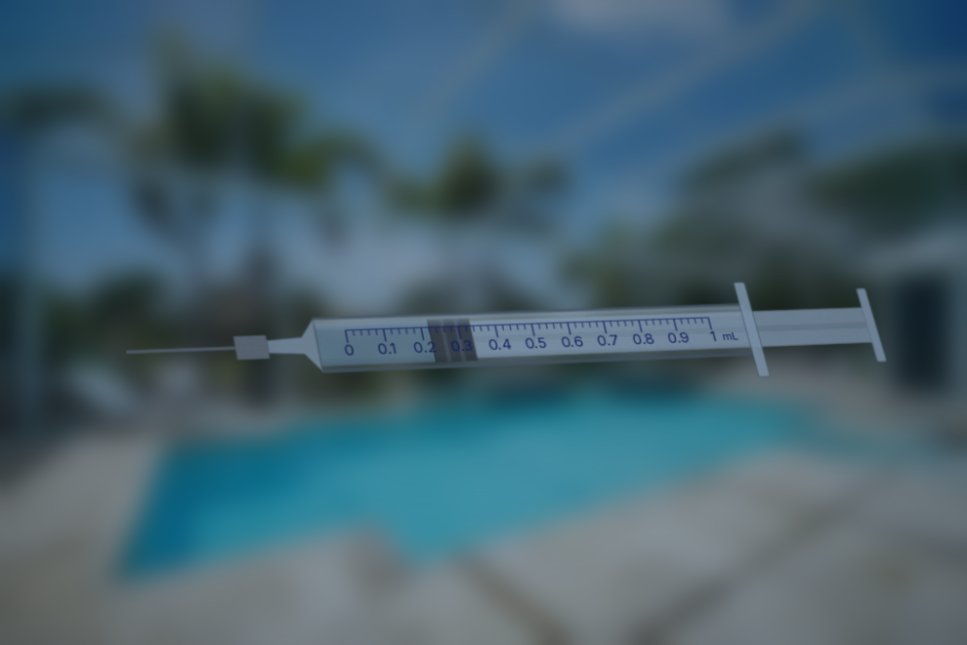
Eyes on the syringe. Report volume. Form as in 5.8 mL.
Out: 0.22 mL
